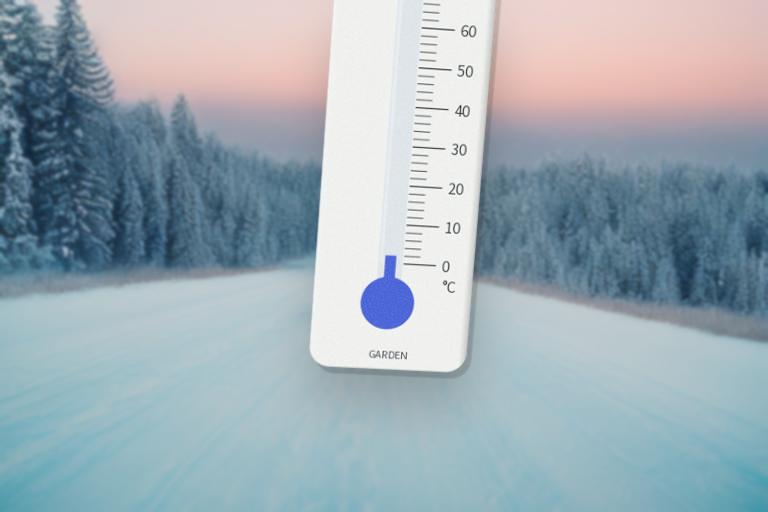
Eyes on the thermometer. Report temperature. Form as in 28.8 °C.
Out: 2 °C
